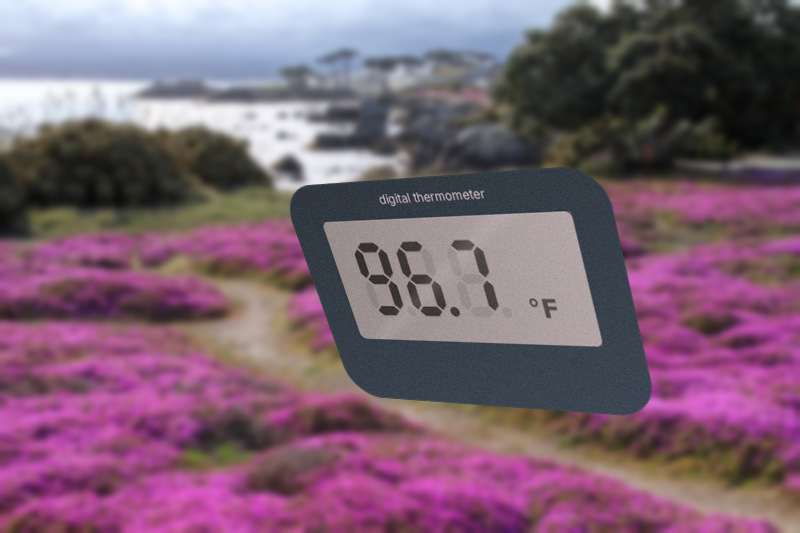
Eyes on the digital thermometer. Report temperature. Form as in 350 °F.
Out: 96.7 °F
